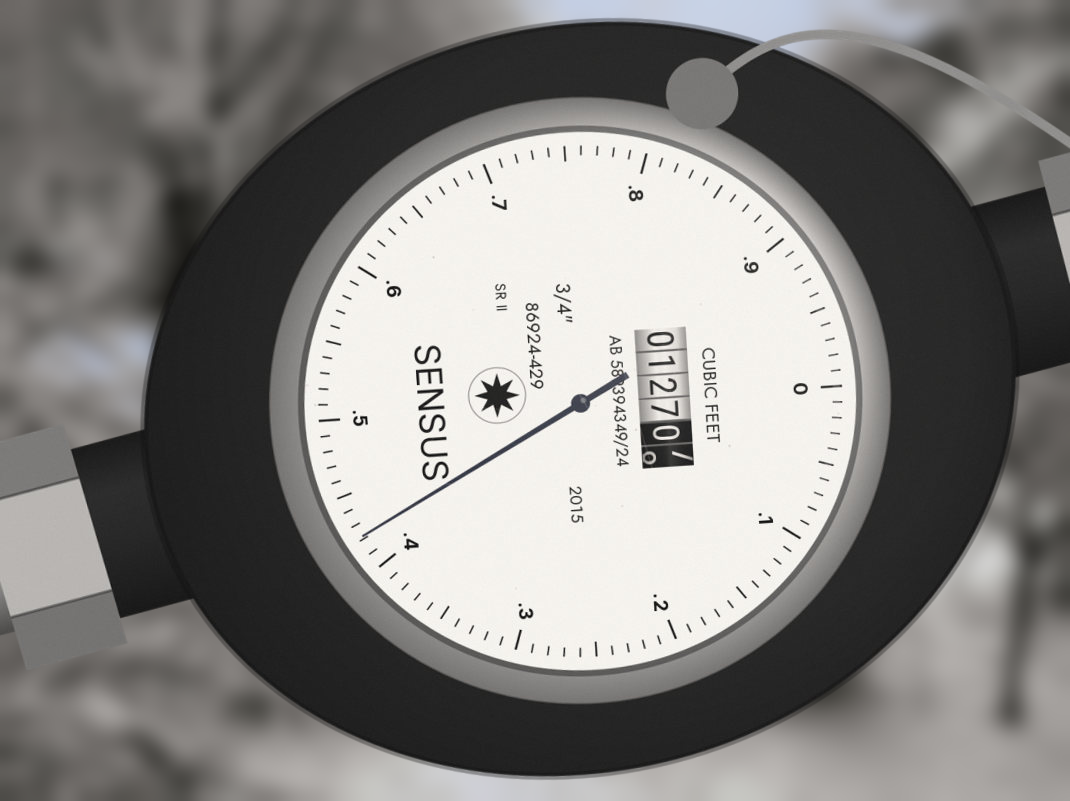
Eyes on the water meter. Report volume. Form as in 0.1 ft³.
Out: 12707.42 ft³
